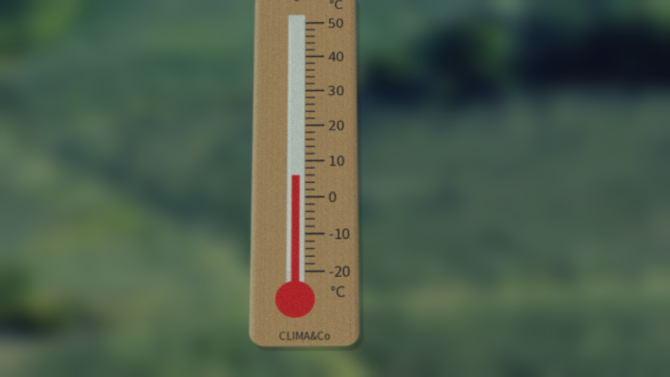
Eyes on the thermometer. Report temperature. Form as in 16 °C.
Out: 6 °C
